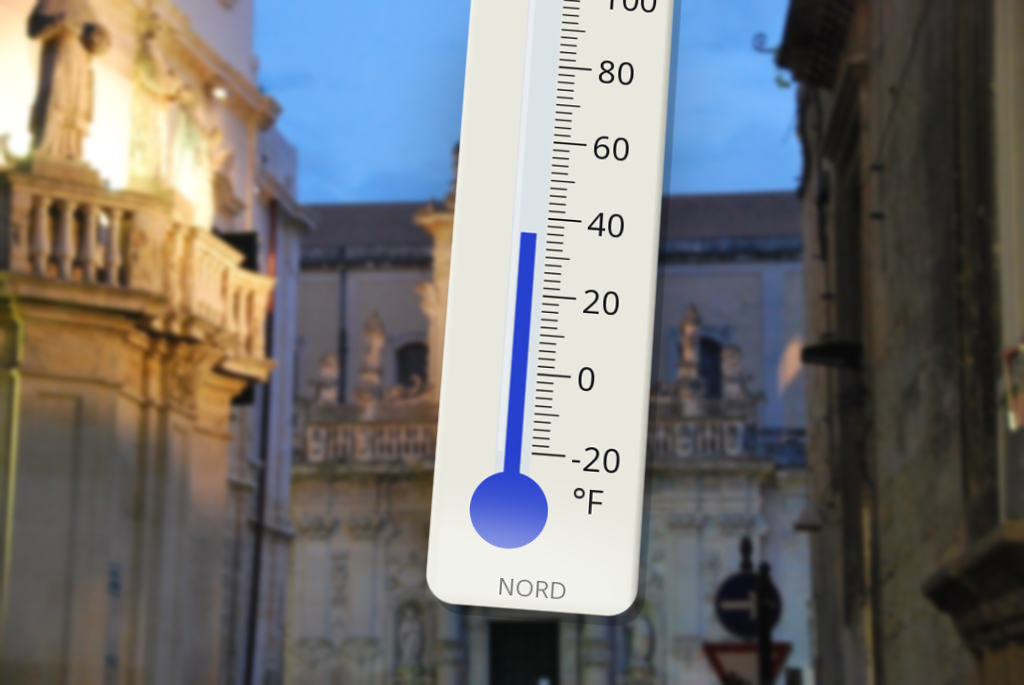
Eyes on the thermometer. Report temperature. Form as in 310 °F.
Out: 36 °F
